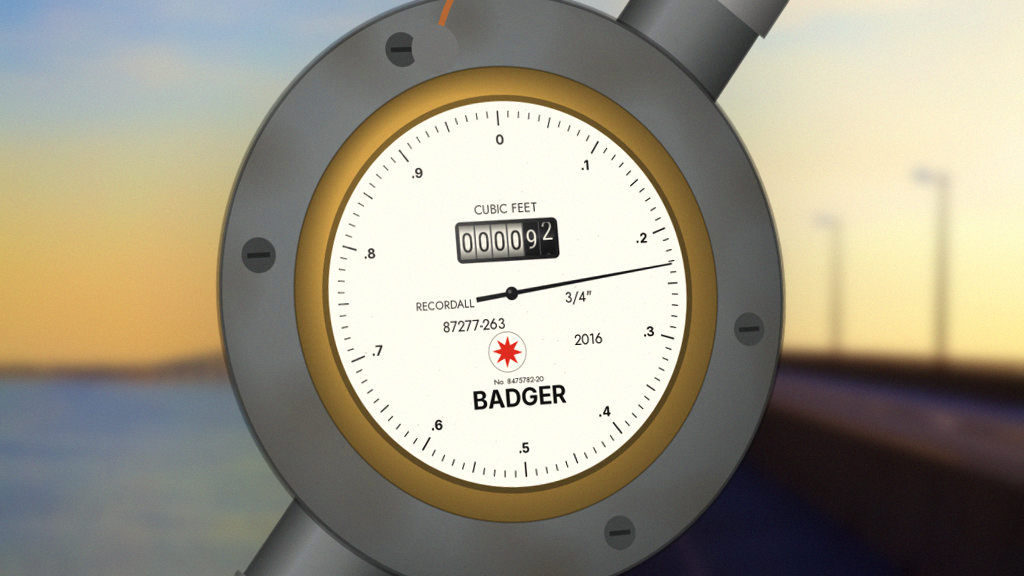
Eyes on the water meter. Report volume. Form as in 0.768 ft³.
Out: 92.23 ft³
